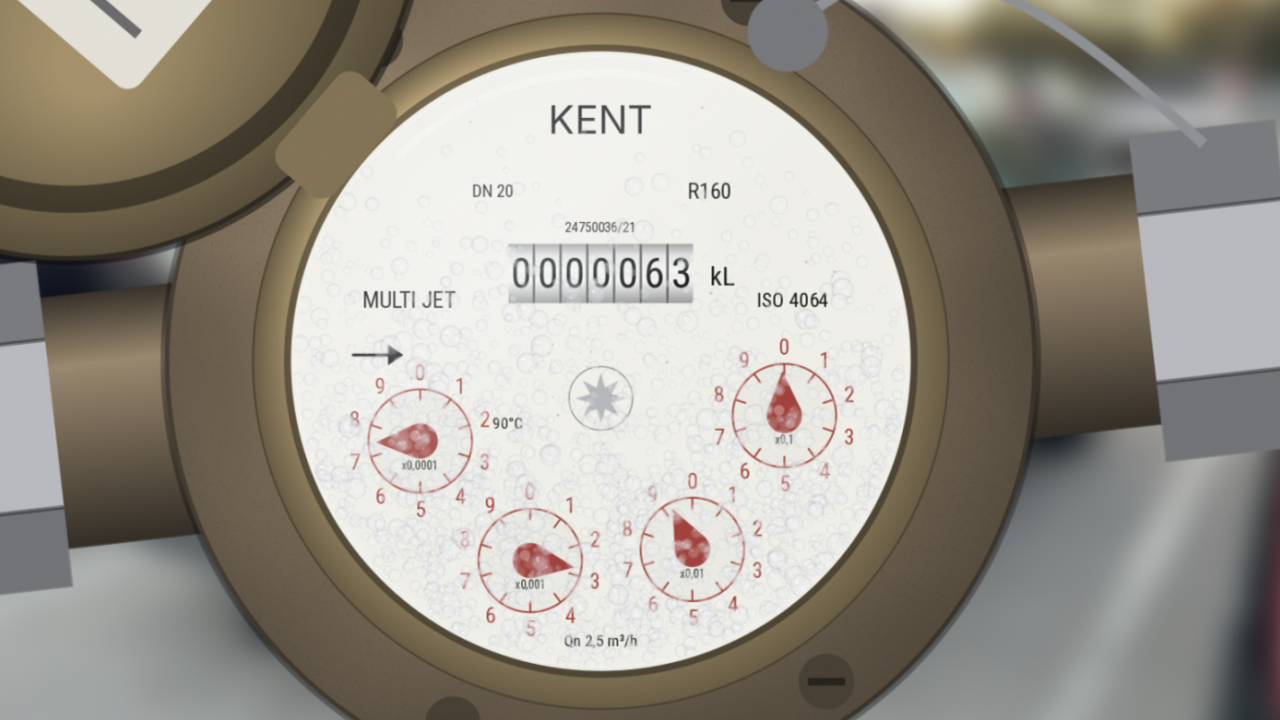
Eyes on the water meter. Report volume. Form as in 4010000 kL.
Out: 62.9927 kL
